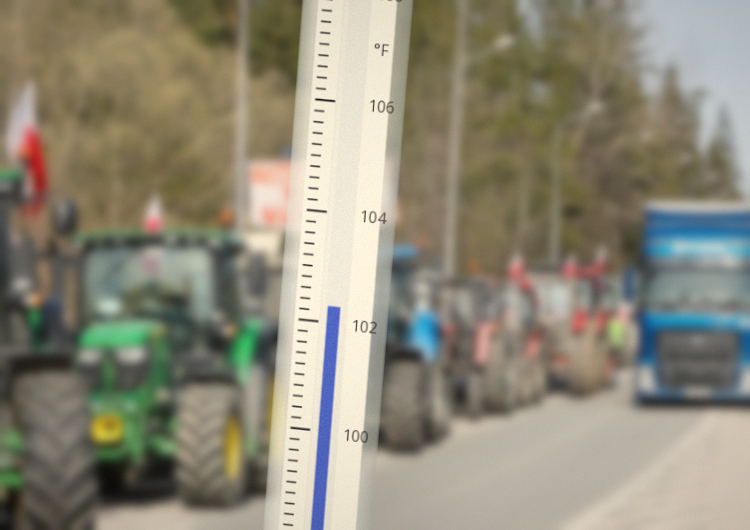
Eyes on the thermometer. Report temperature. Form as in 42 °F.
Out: 102.3 °F
